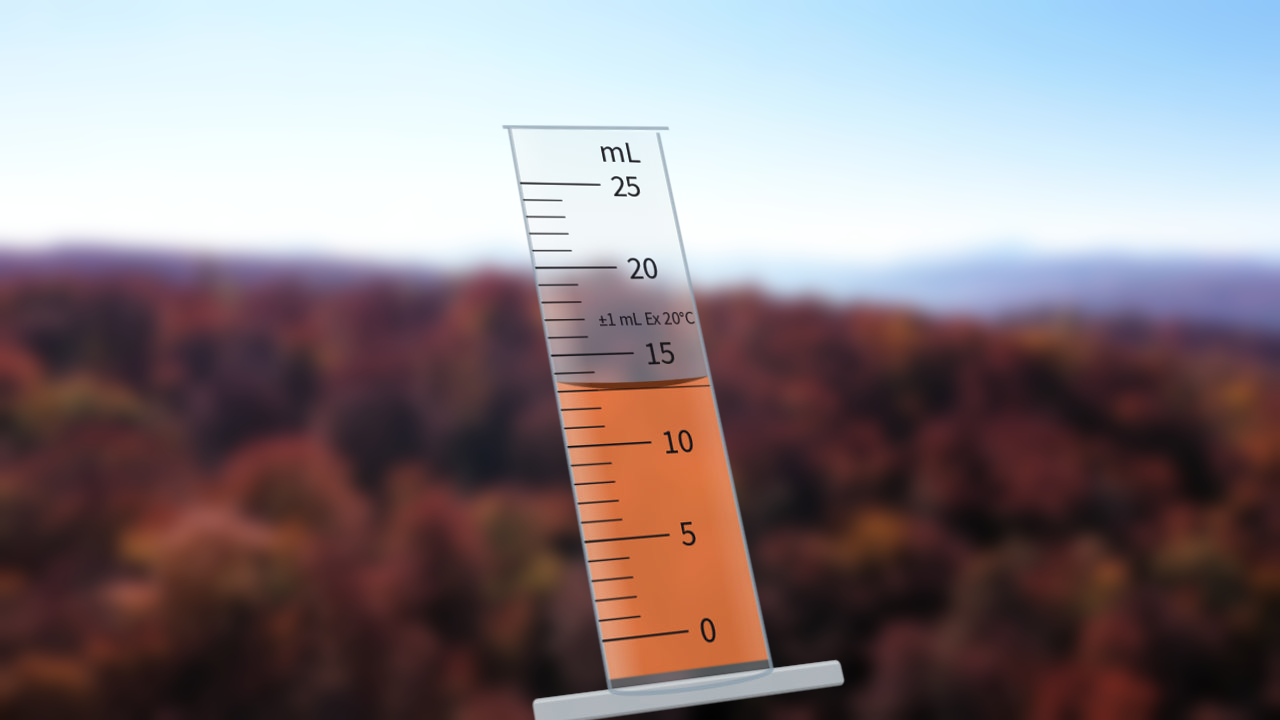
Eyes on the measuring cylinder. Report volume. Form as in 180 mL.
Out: 13 mL
